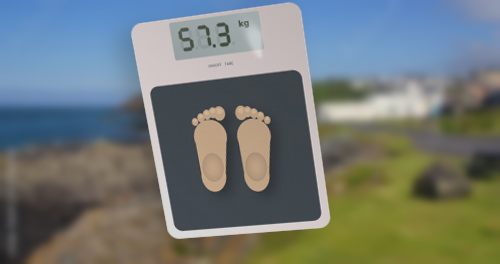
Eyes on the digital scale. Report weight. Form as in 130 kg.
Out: 57.3 kg
